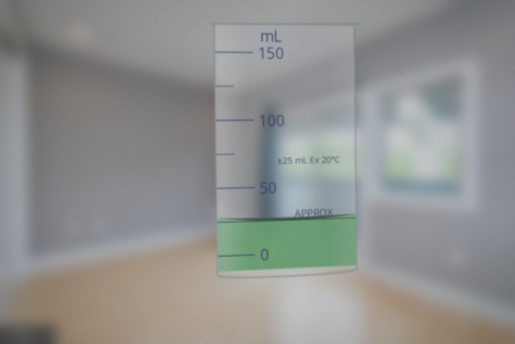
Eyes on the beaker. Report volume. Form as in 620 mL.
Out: 25 mL
